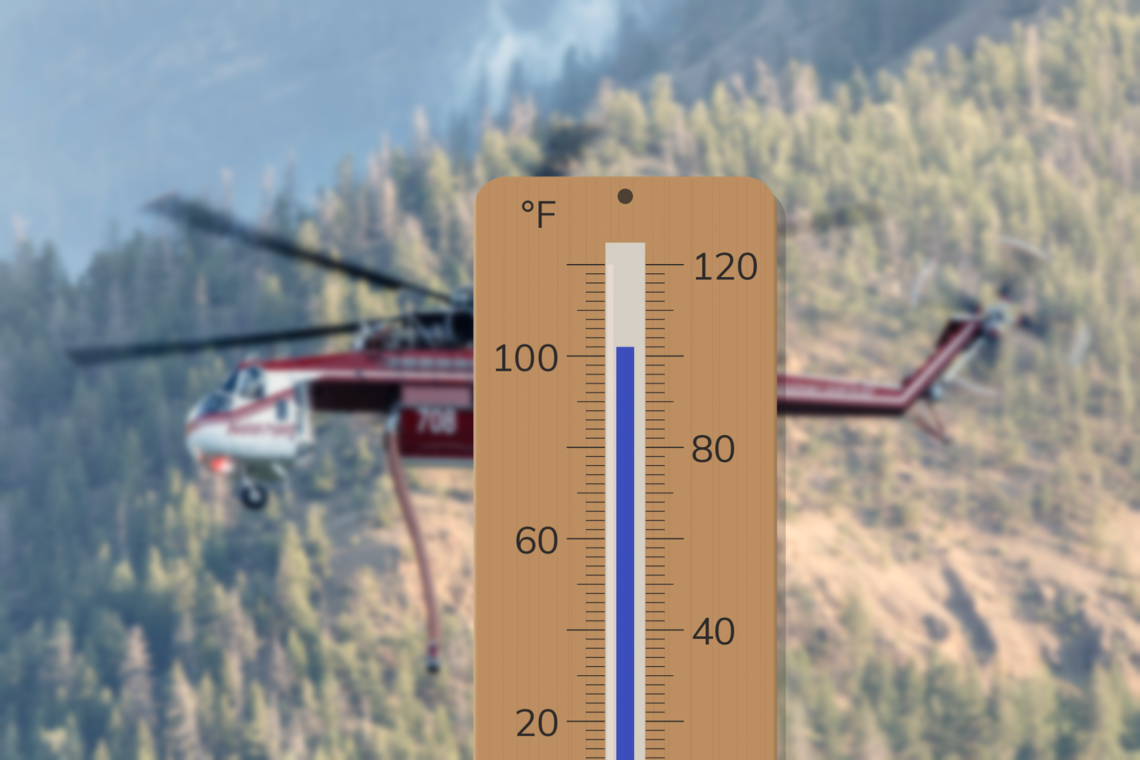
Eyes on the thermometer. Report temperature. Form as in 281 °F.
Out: 102 °F
